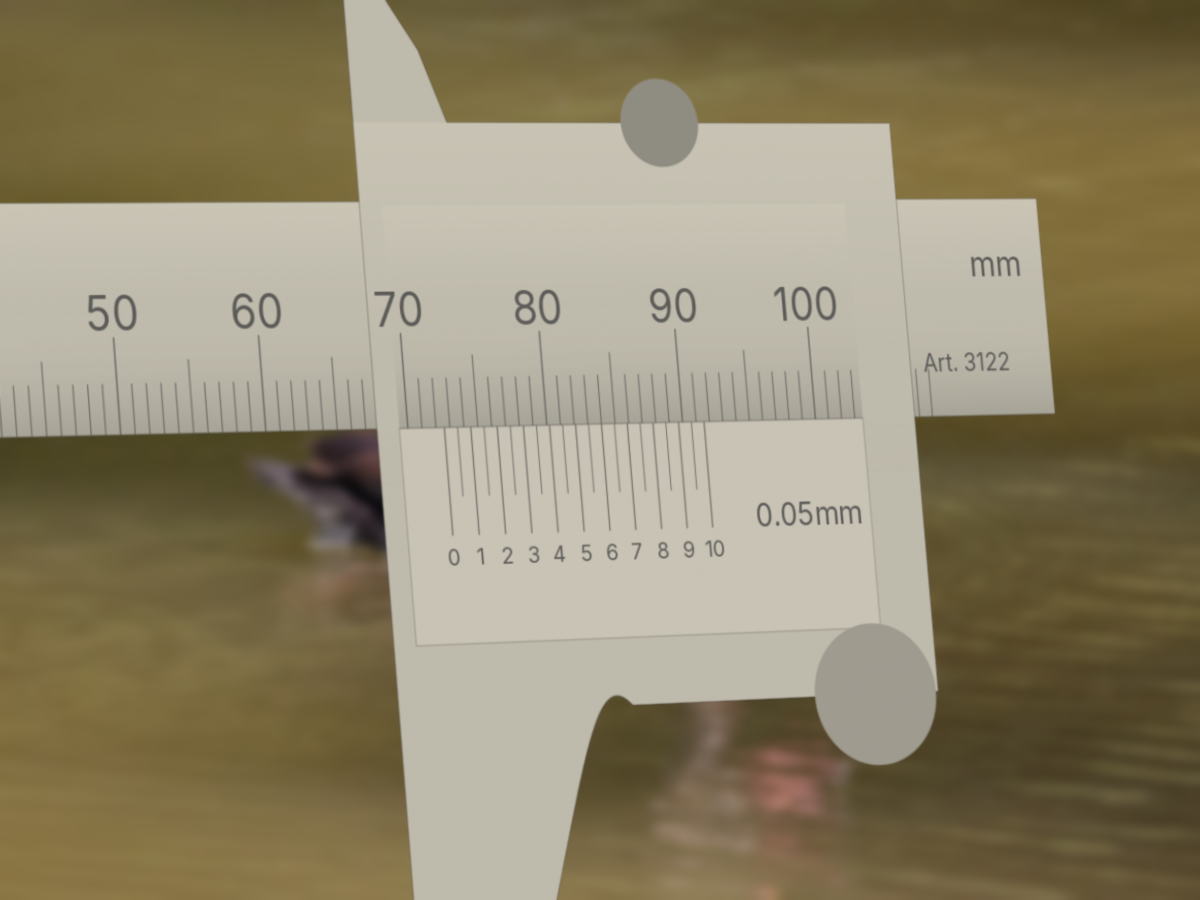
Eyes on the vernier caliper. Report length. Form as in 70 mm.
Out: 72.6 mm
